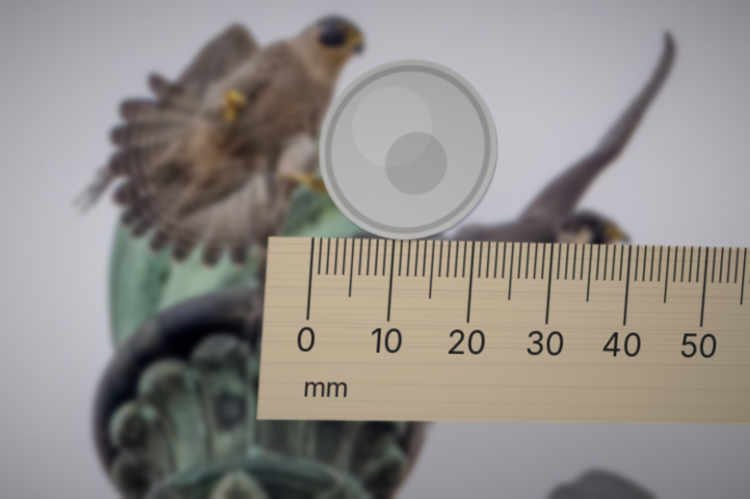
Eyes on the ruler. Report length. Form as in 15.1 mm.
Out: 22 mm
